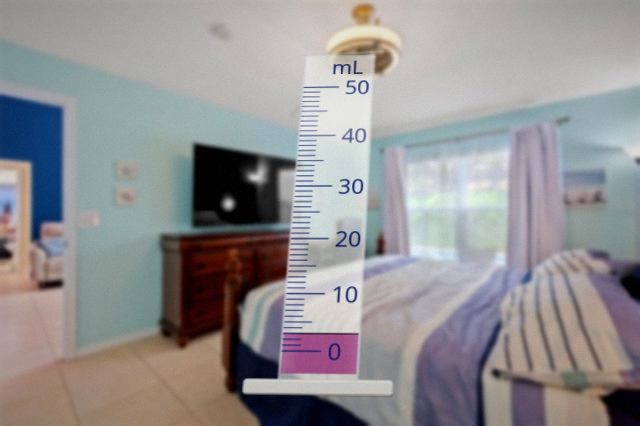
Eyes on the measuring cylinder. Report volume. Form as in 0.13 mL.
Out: 3 mL
